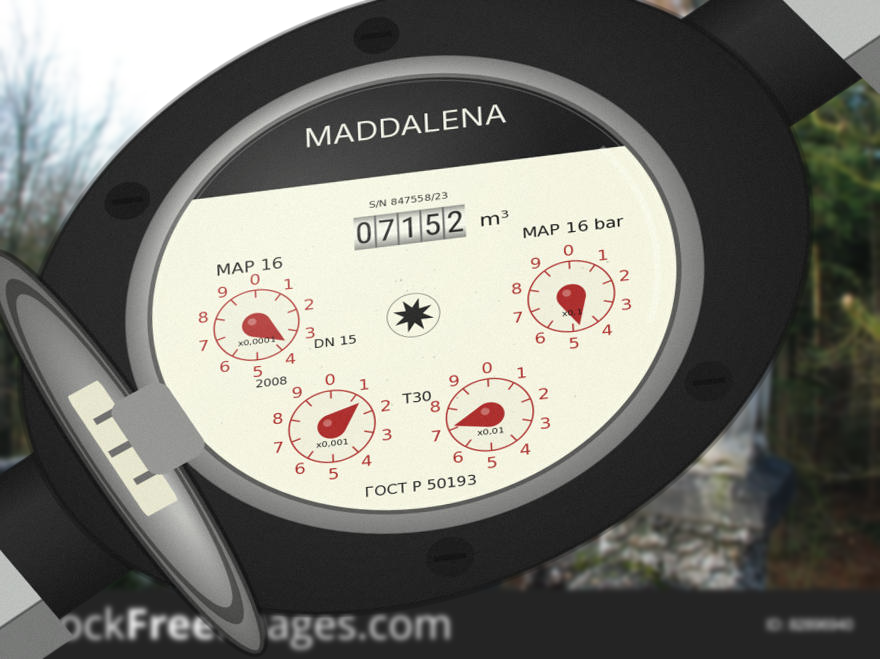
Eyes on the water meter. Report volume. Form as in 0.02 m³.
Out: 7152.4713 m³
